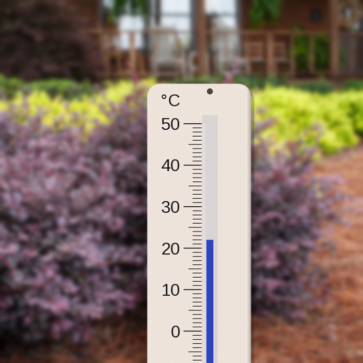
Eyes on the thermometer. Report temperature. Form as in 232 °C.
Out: 22 °C
